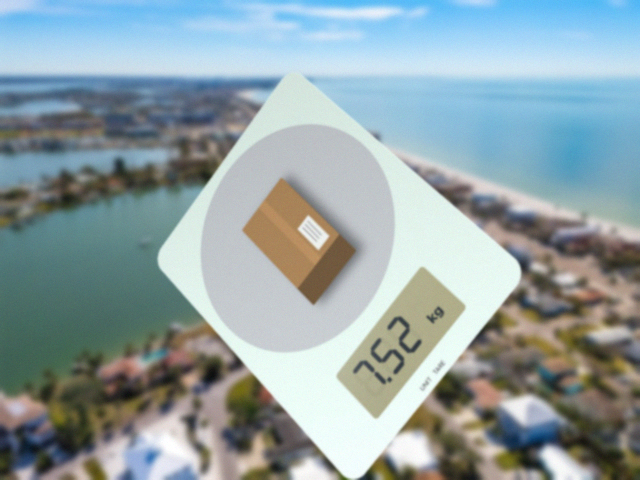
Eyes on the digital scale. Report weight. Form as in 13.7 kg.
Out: 7.52 kg
